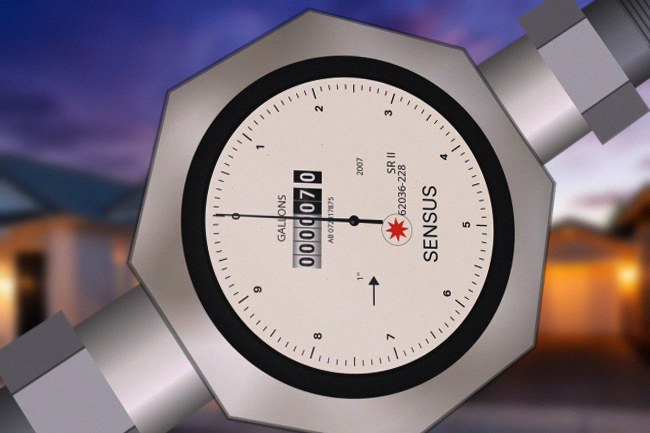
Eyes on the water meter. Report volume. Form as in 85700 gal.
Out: 70.0 gal
